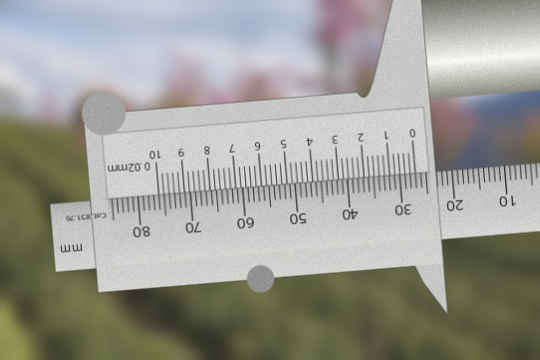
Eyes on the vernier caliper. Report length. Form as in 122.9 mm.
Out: 27.0 mm
